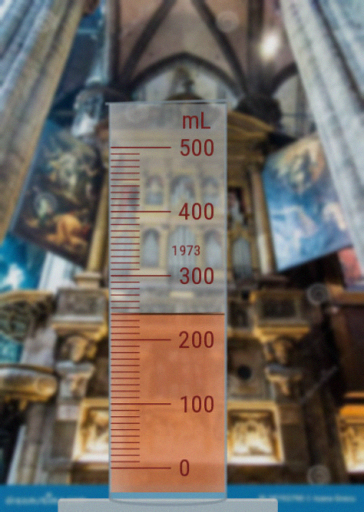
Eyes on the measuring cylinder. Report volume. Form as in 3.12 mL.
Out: 240 mL
